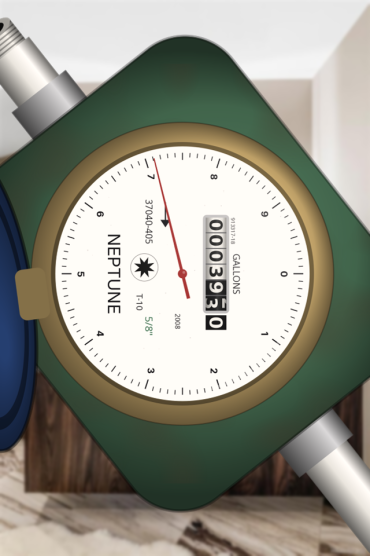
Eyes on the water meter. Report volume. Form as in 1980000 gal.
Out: 3927.1 gal
